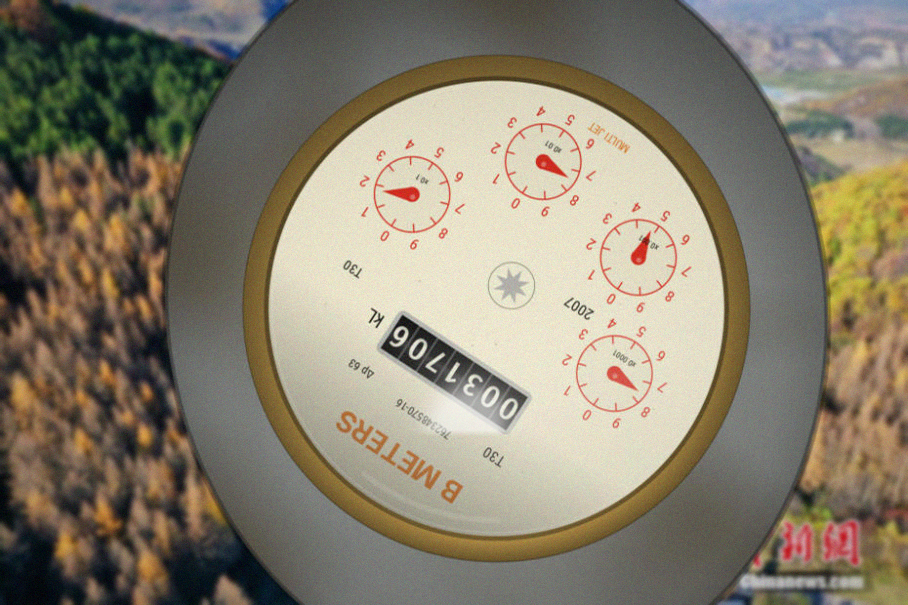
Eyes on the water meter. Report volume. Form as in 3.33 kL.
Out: 31706.1747 kL
